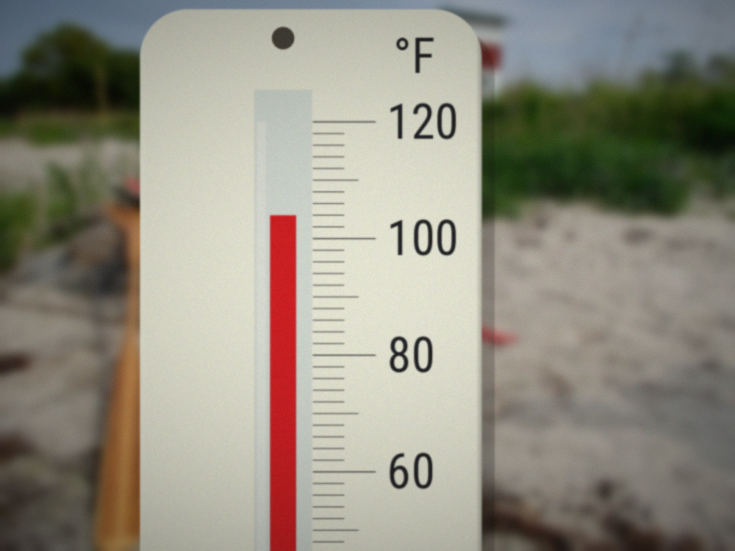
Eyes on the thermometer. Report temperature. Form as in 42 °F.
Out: 104 °F
